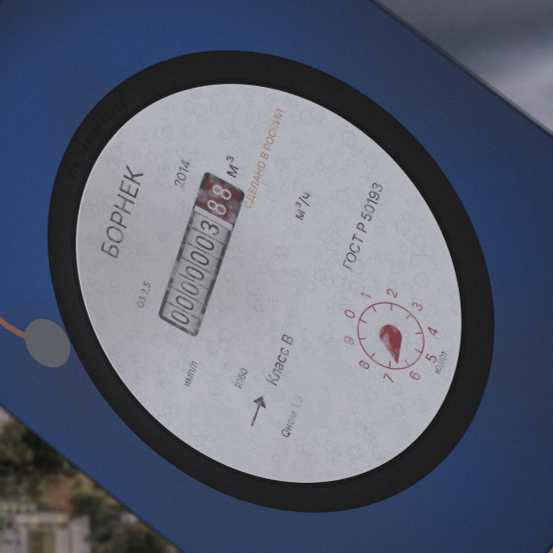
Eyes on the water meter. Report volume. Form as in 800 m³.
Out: 3.886 m³
